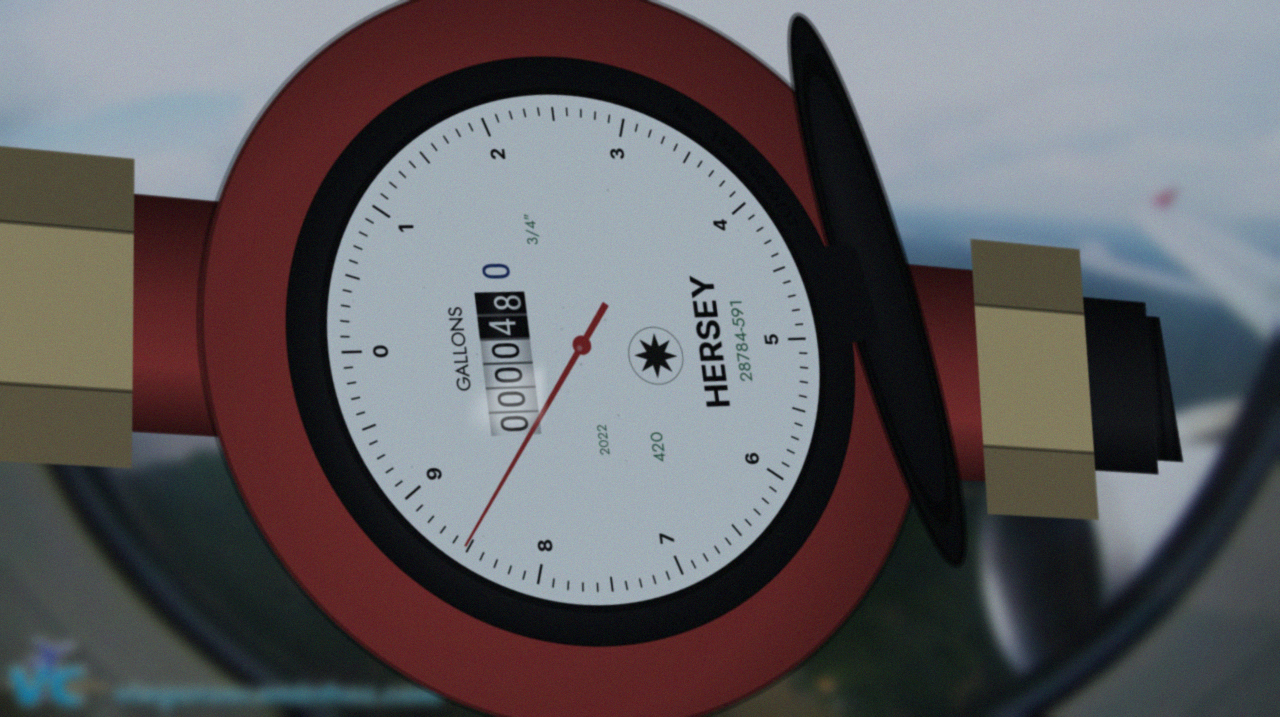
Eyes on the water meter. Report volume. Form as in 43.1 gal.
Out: 478.5 gal
